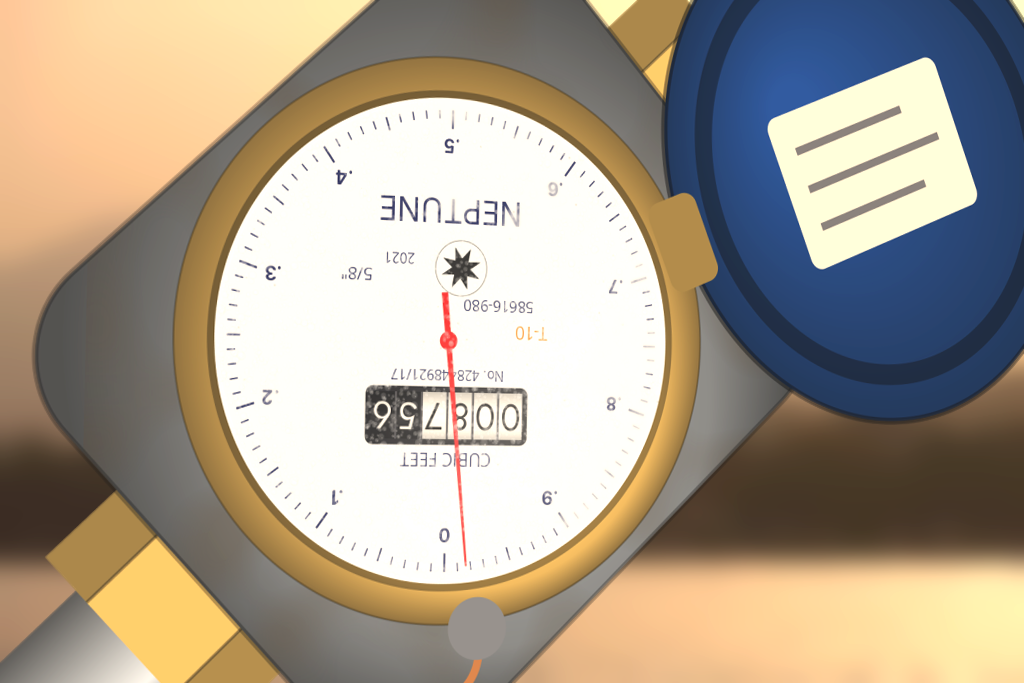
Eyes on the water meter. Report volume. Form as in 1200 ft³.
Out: 8755.98 ft³
